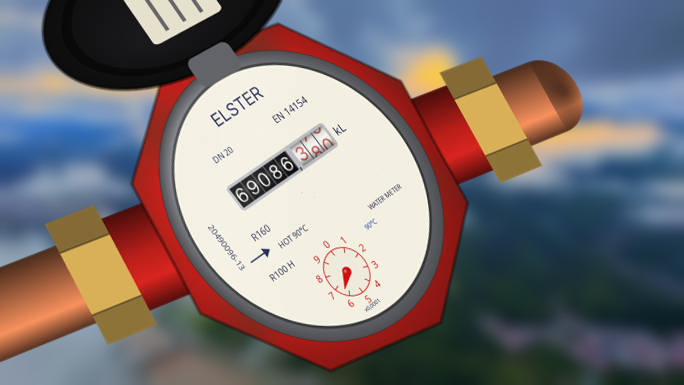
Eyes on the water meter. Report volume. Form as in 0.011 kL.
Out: 69086.3796 kL
